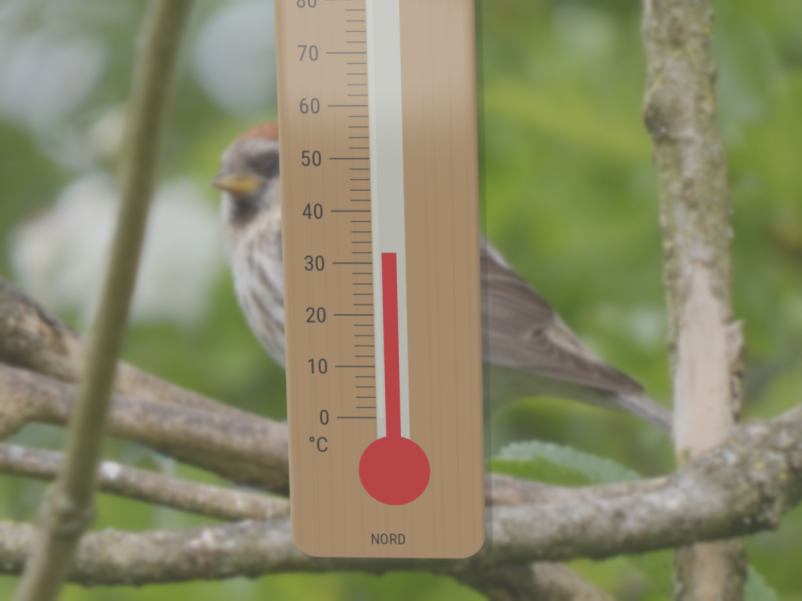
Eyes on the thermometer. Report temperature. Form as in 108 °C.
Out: 32 °C
